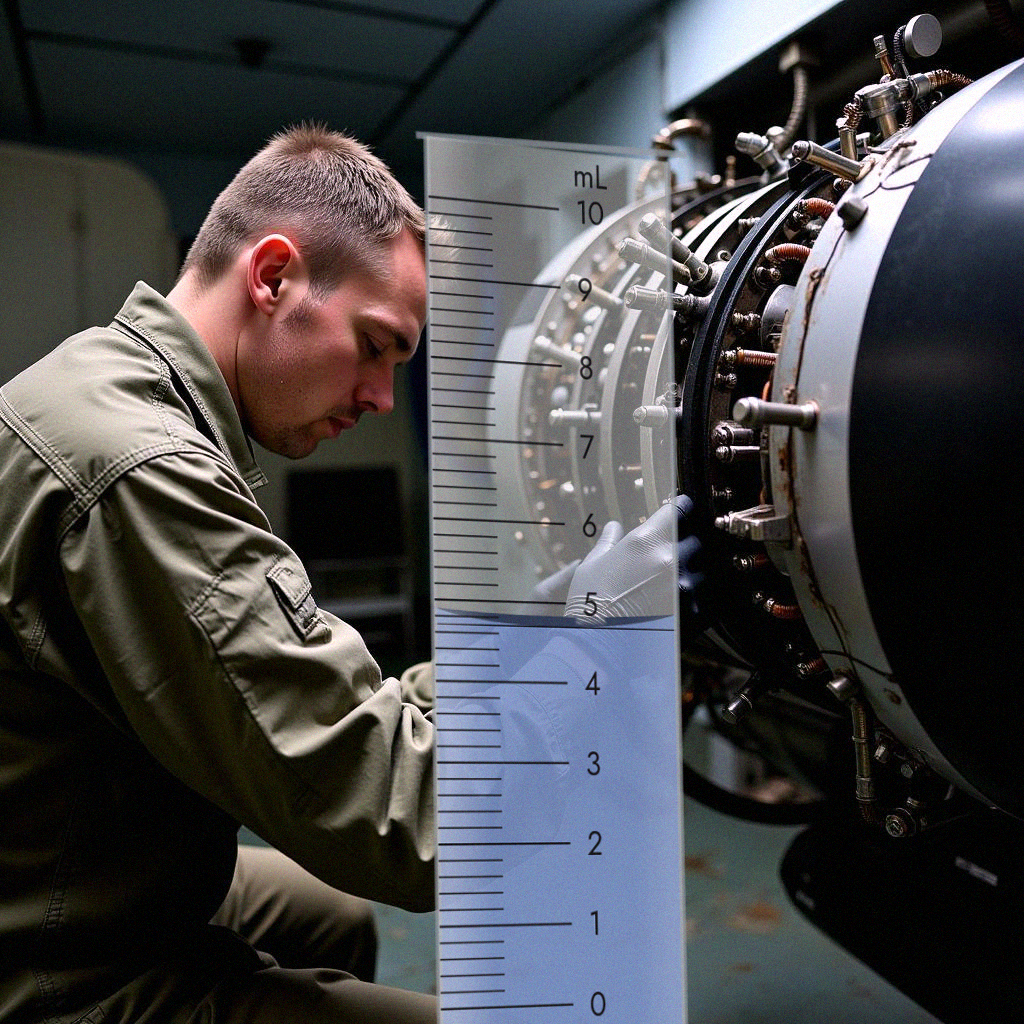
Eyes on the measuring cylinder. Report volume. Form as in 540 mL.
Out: 4.7 mL
